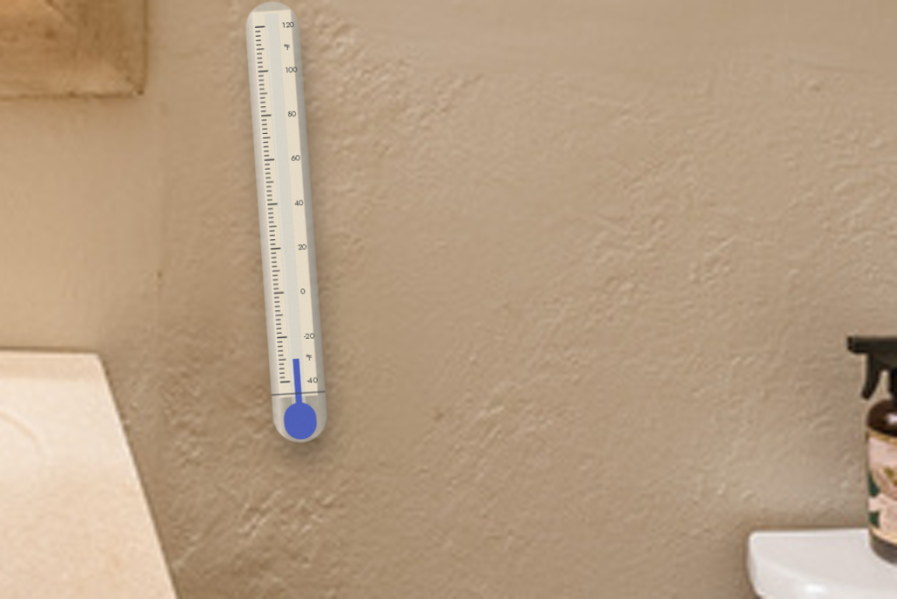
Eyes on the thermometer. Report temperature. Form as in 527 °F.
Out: -30 °F
